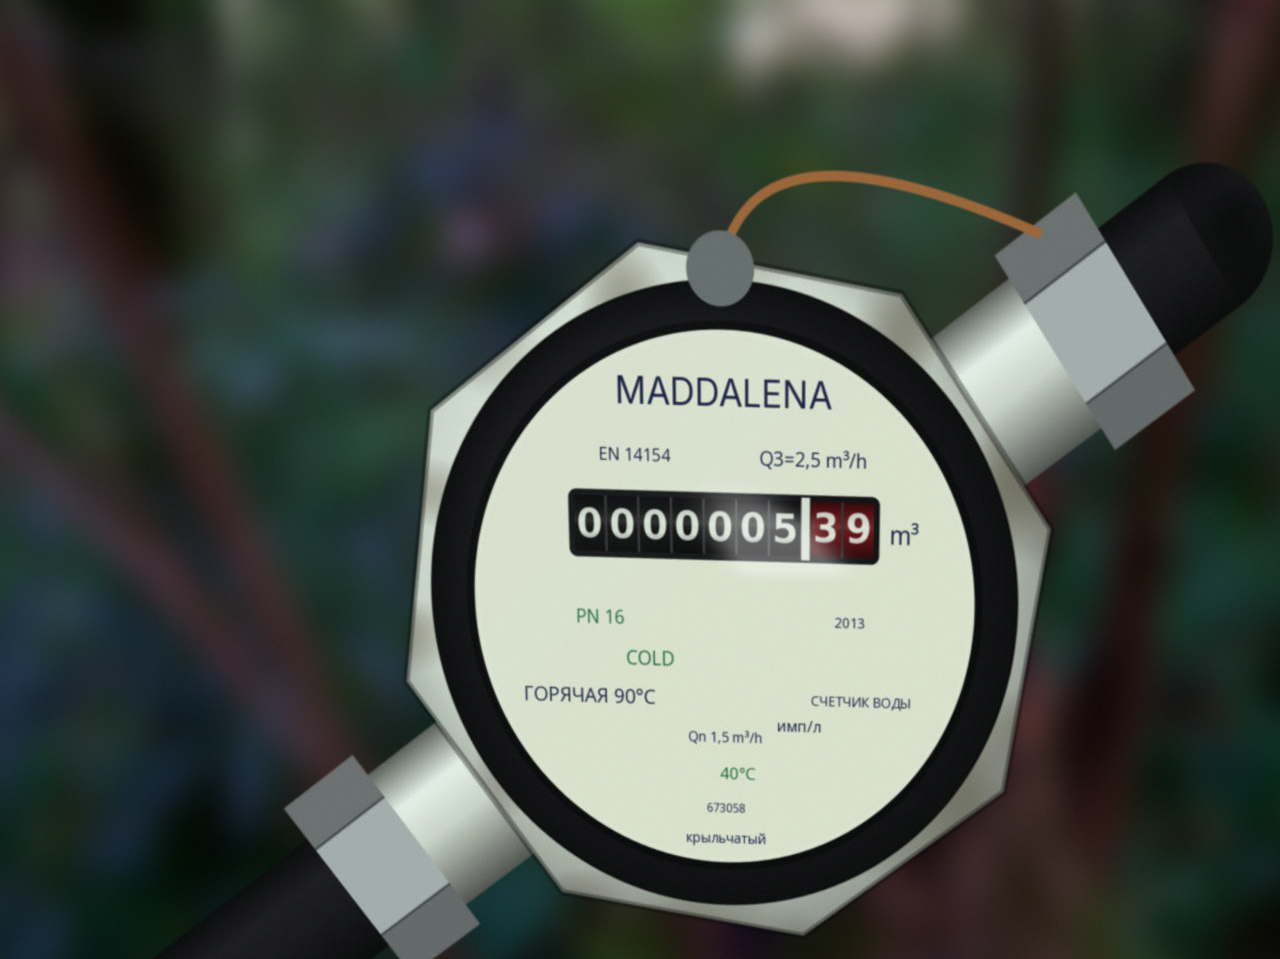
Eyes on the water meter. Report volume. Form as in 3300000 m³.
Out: 5.39 m³
